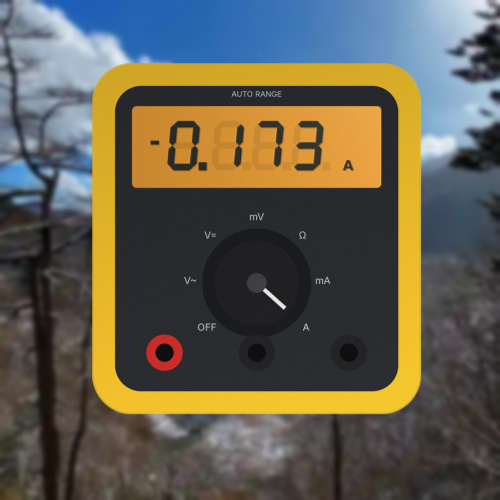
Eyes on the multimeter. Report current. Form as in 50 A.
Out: -0.173 A
